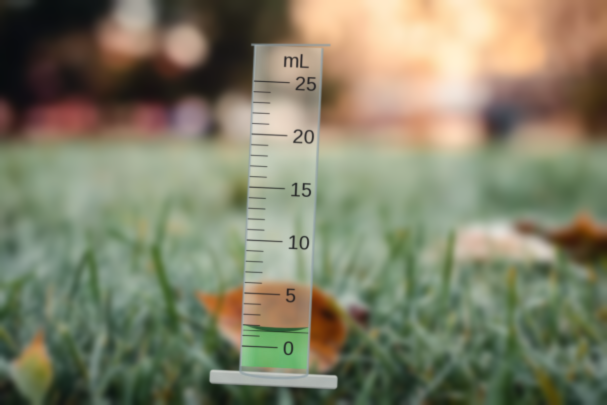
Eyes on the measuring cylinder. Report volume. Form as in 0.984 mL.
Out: 1.5 mL
